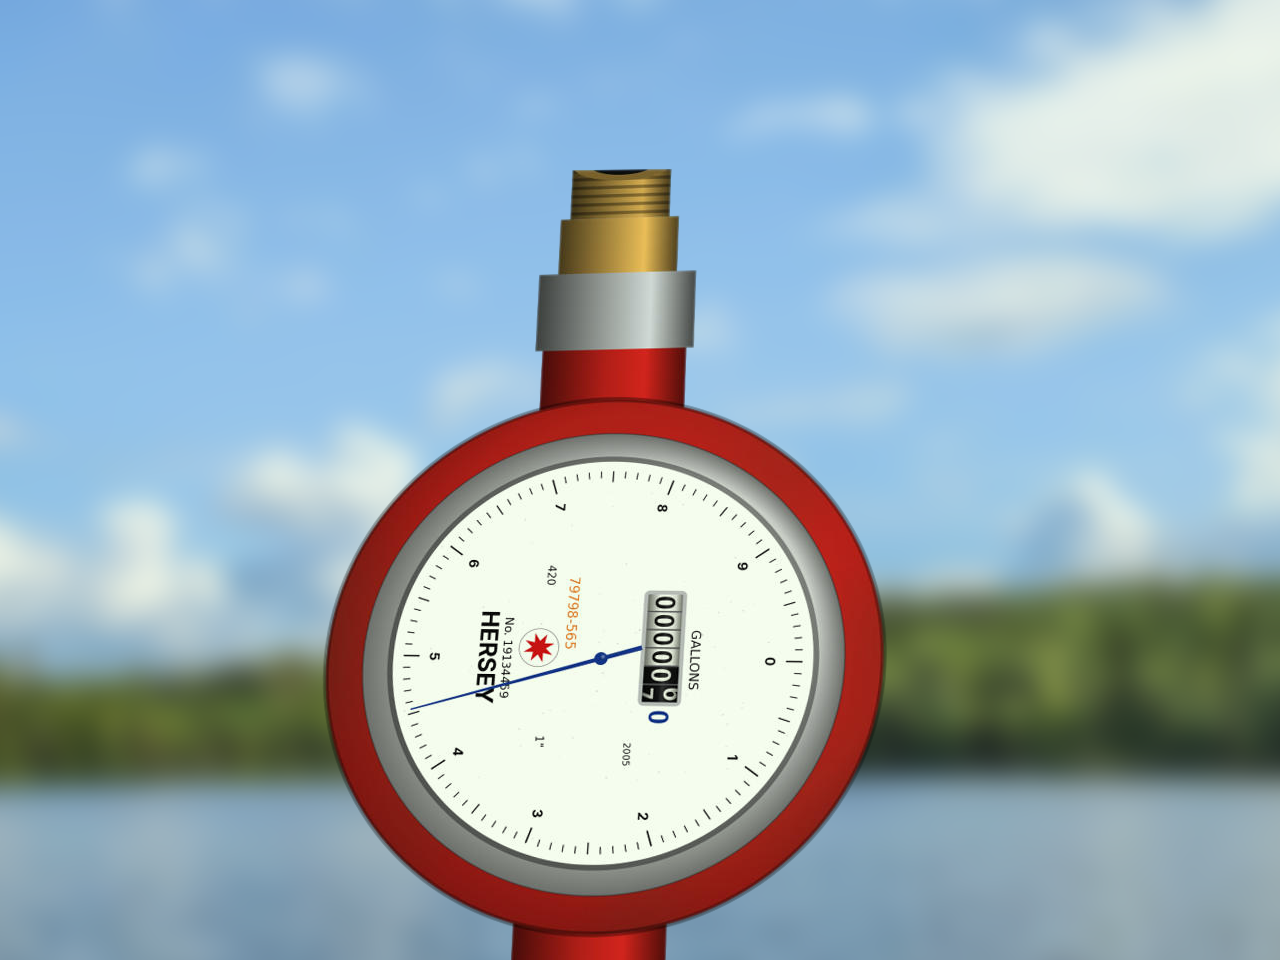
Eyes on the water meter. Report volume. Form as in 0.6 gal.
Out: 64.5 gal
